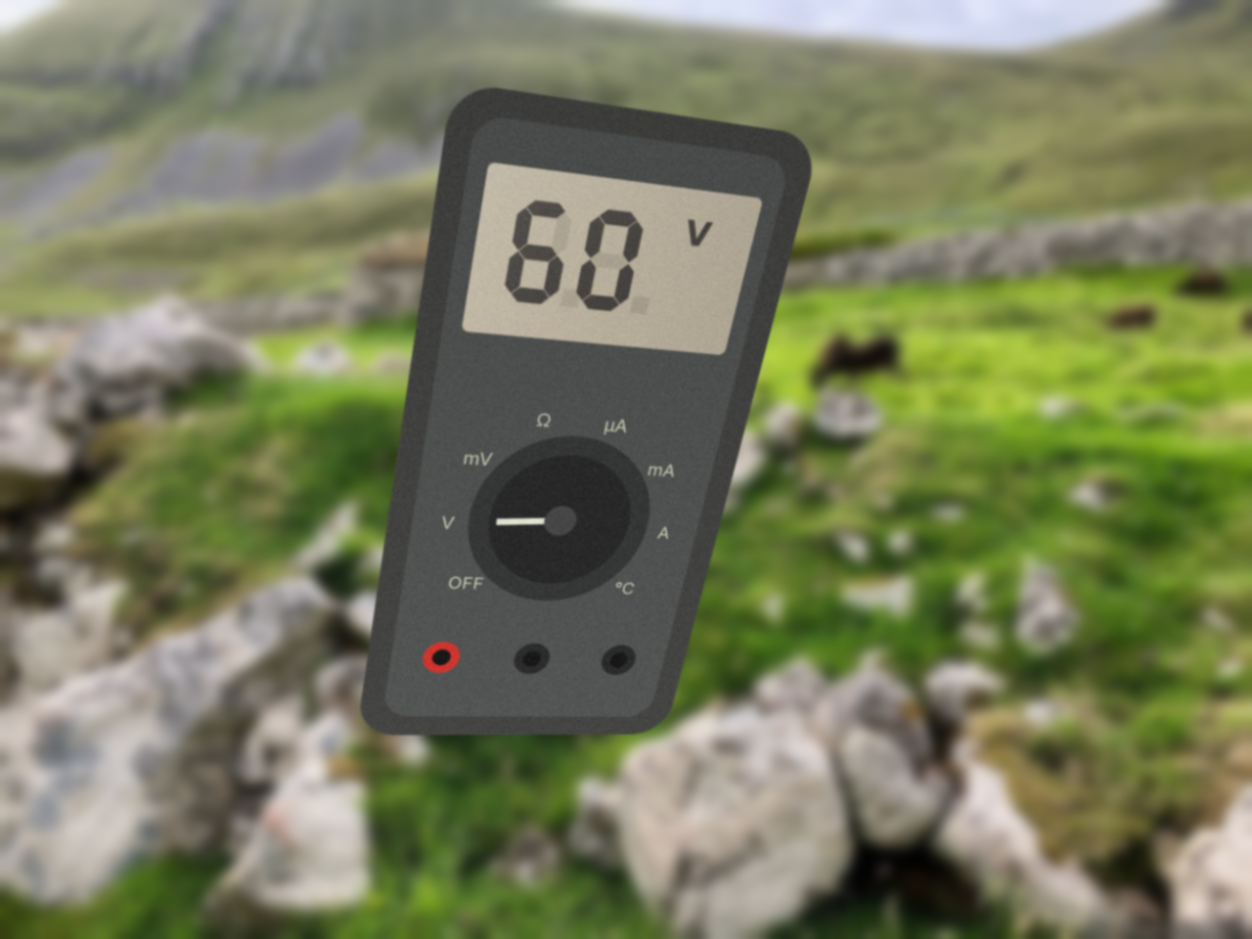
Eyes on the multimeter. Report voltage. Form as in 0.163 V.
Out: 60 V
